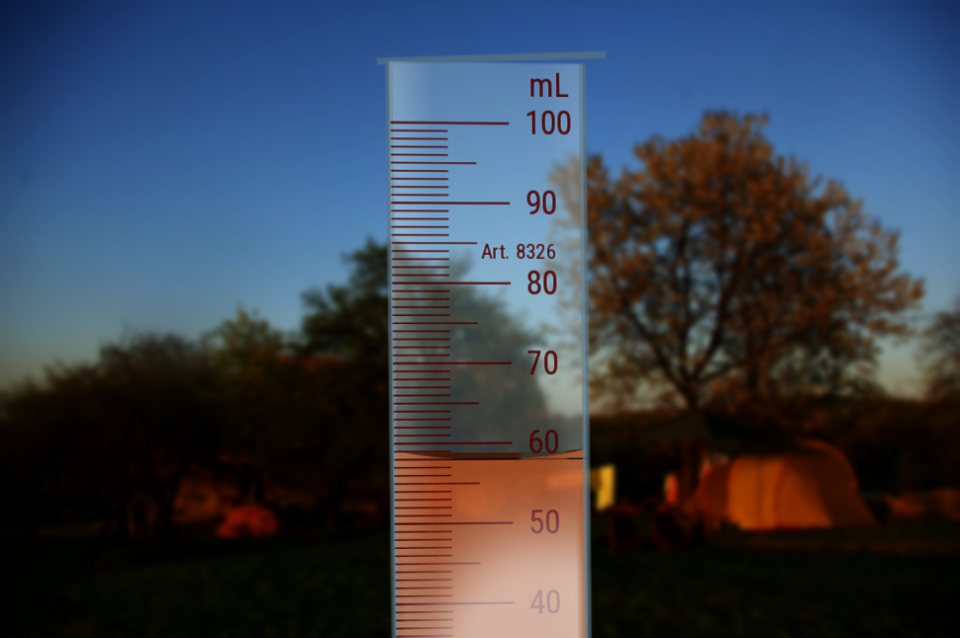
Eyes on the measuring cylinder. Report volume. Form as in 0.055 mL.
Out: 58 mL
